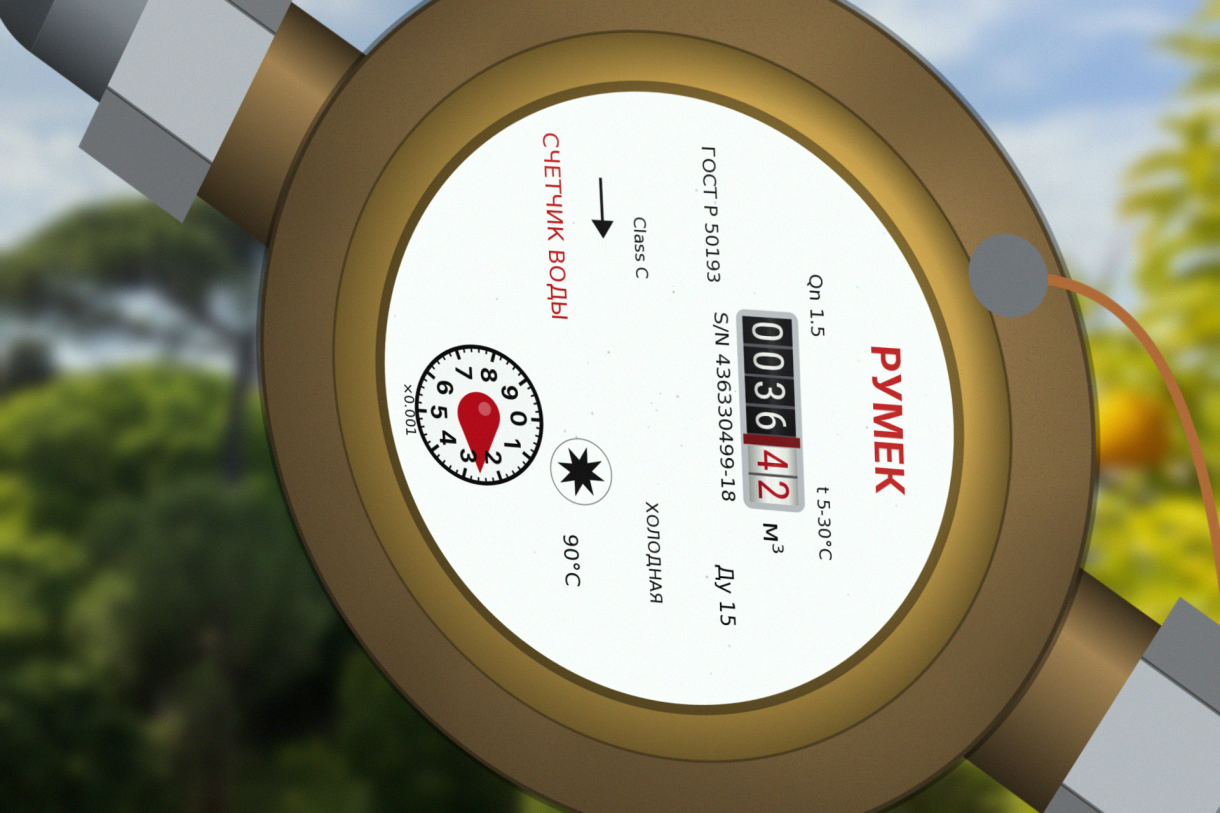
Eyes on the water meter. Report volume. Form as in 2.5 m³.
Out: 36.422 m³
